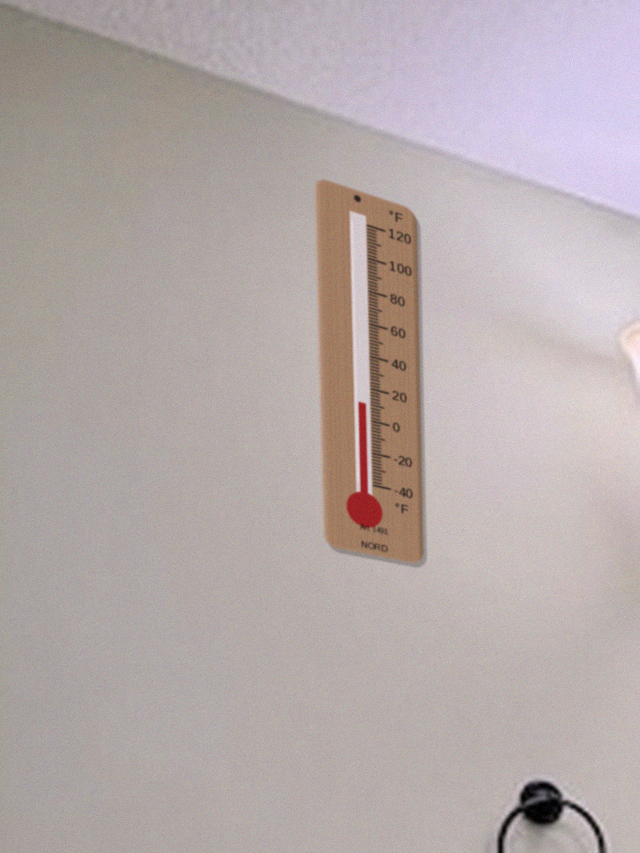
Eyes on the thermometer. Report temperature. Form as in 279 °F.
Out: 10 °F
